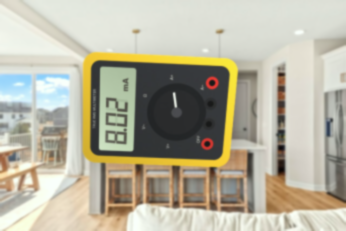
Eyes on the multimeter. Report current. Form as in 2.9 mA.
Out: 8.02 mA
